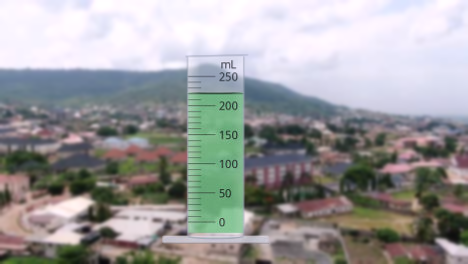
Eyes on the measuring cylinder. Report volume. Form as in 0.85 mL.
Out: 220 mL
